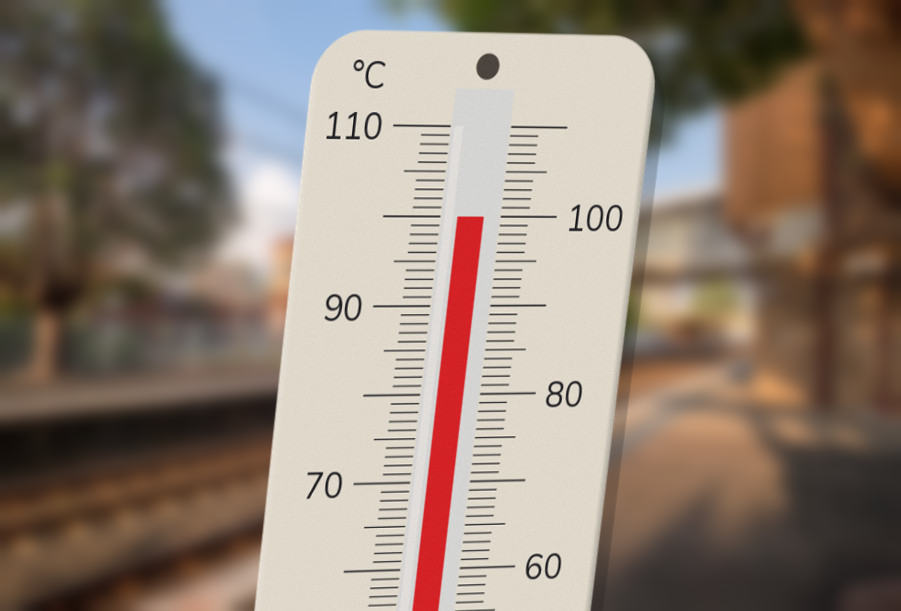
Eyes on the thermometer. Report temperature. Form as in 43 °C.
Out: 100 °C
